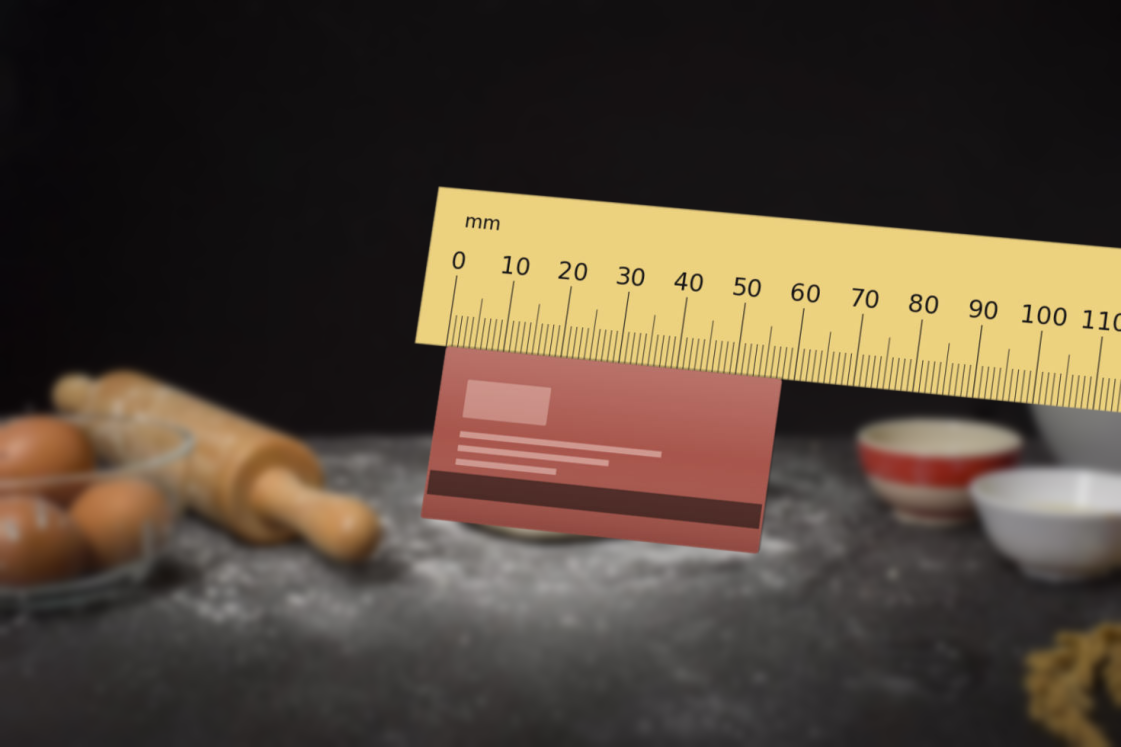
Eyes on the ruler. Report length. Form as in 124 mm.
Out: 58 mm
